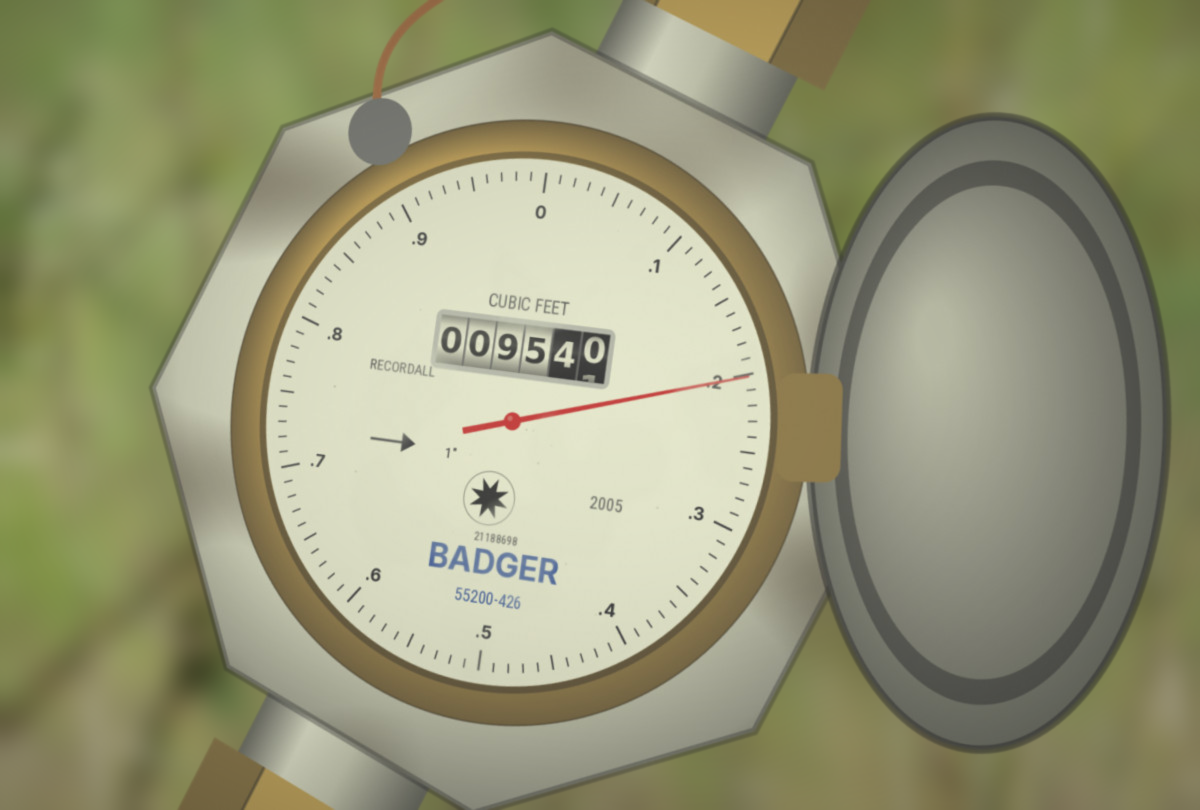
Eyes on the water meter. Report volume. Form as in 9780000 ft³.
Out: 9540.20 ft³
